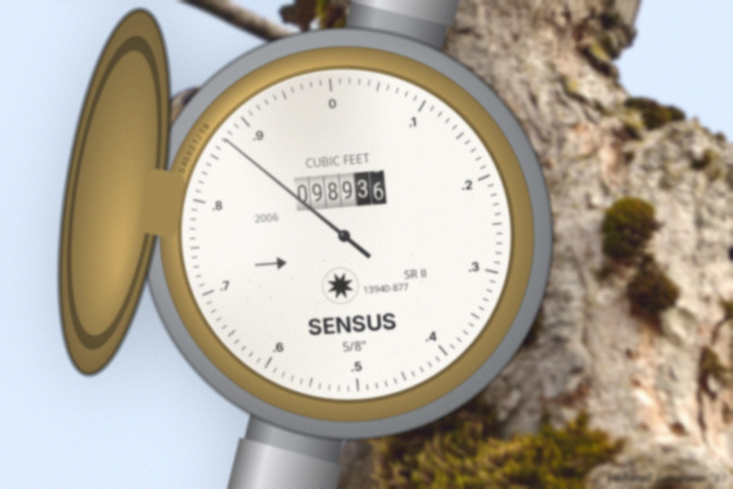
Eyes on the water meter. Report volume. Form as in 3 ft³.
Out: 98935.87 ft³
